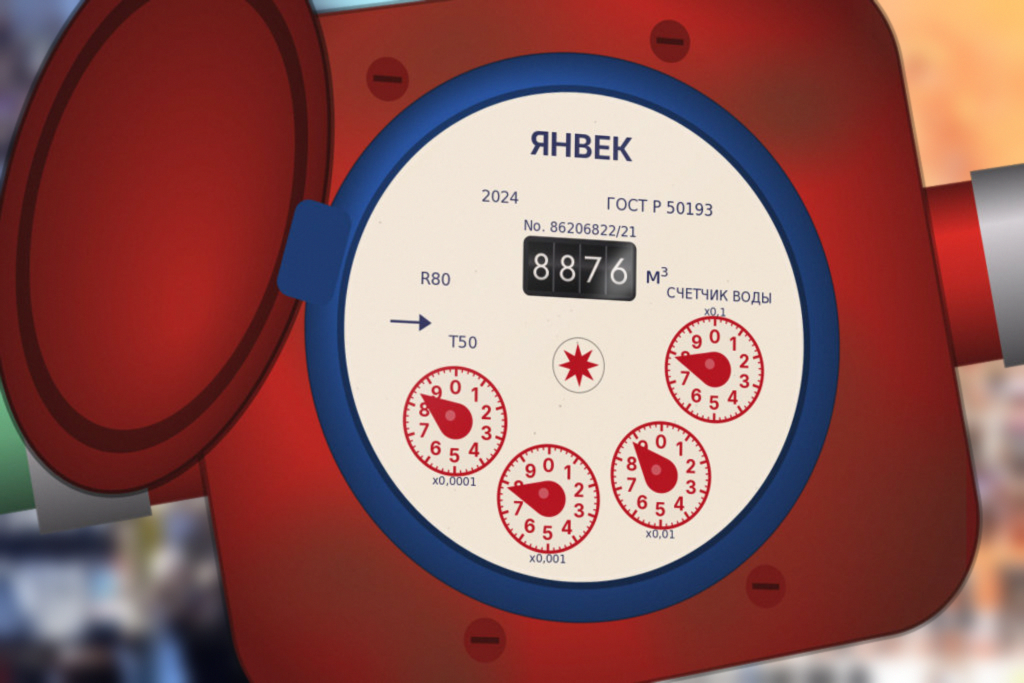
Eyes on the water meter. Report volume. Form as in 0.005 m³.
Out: 8876.7878 m³
